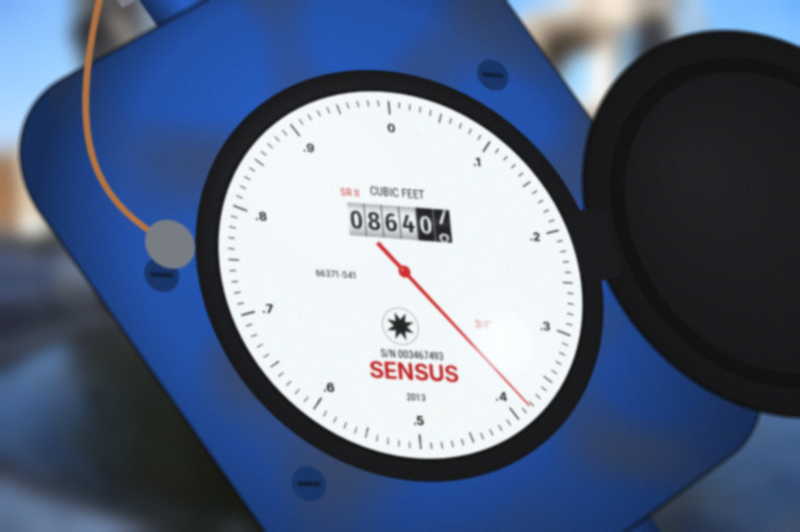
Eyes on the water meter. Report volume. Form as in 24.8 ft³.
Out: 86407.38 ft³
